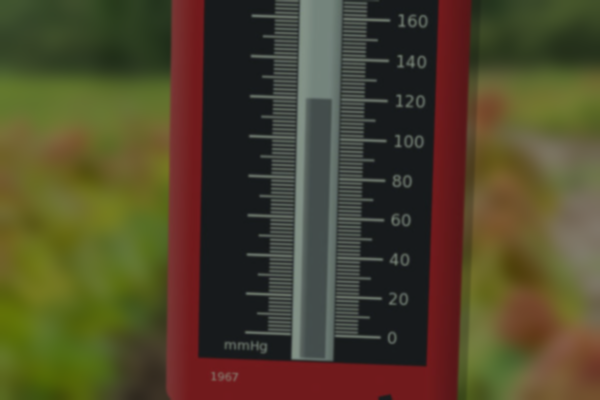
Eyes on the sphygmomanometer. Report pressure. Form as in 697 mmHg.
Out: 120 mmHg
